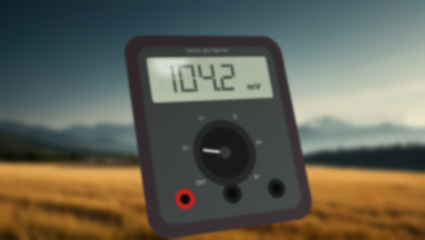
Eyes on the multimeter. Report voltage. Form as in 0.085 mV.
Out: 104.2 mV
